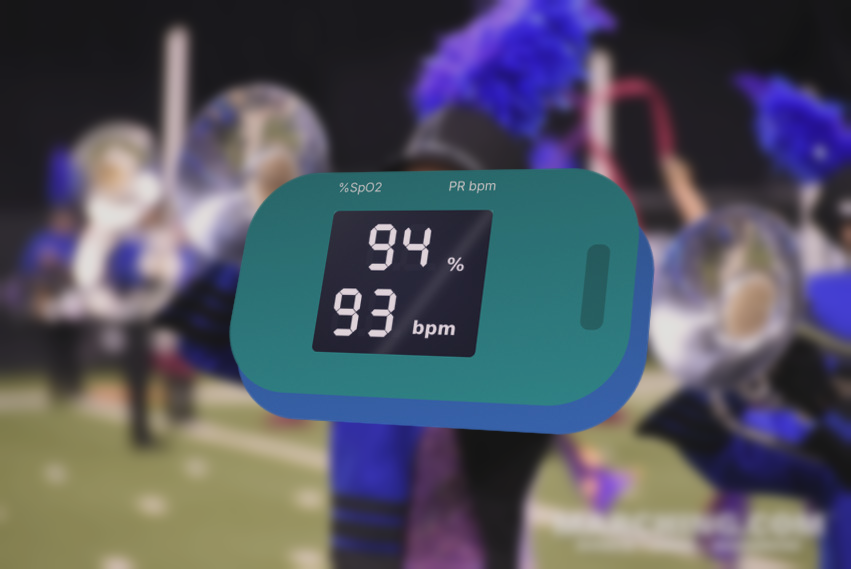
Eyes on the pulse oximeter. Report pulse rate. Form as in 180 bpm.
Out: 93 bpm
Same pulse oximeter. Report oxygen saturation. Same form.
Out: 94 %
